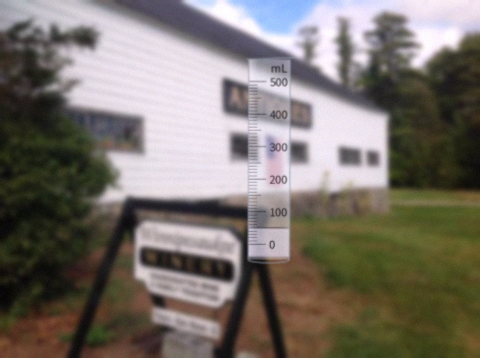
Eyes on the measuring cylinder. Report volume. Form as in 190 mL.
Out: 50 mL
